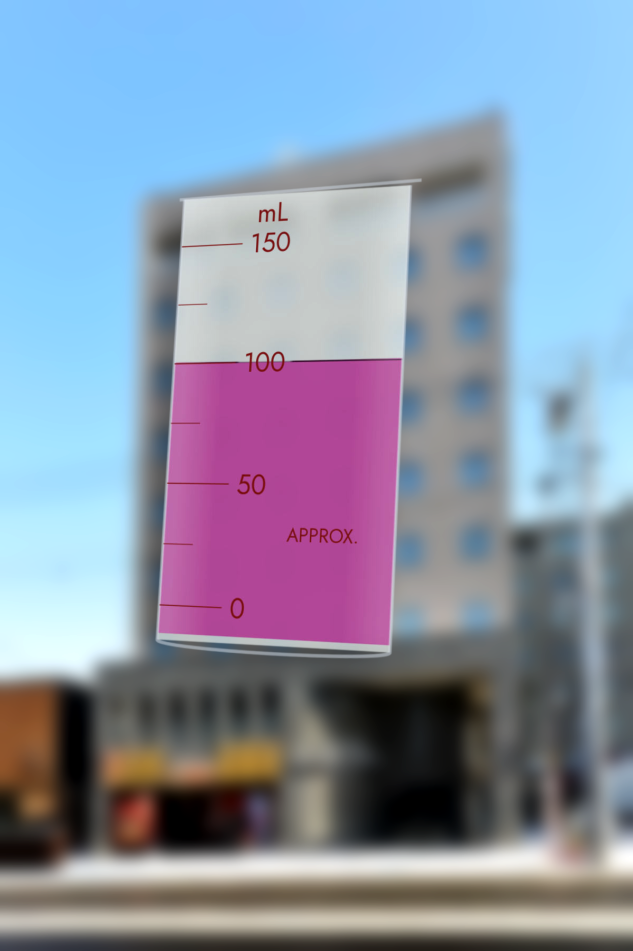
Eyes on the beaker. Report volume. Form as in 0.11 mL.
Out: 100 mL
